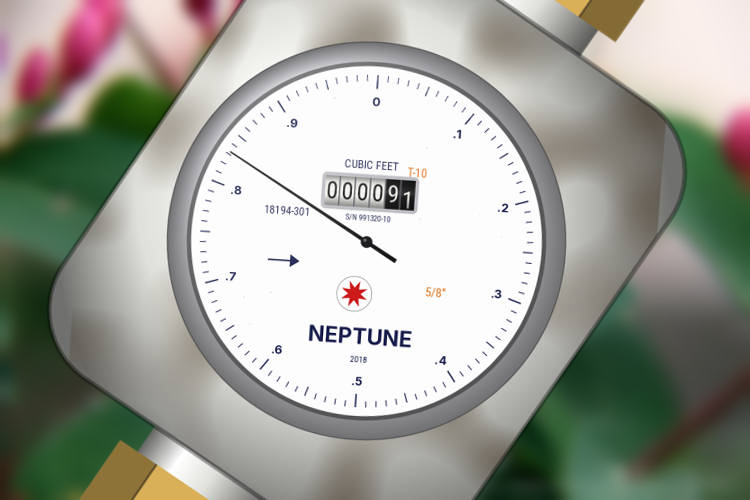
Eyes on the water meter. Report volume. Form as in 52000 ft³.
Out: 90.83 ft³
